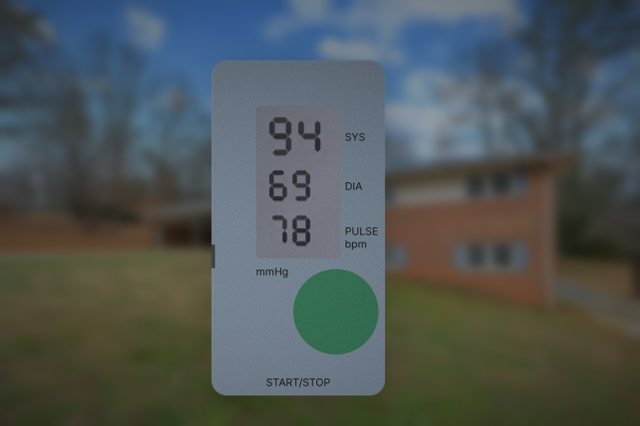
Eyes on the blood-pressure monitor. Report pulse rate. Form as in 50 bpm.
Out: 78 bpm
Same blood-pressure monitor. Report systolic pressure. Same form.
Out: 94 mmHg
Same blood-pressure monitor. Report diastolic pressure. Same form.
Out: 69 mmHg
